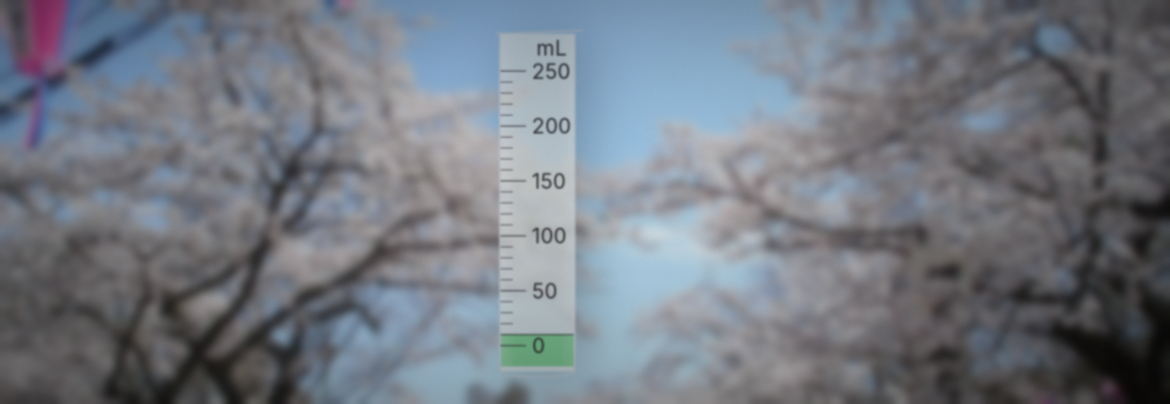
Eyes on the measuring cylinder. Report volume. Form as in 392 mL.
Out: 10 mL
